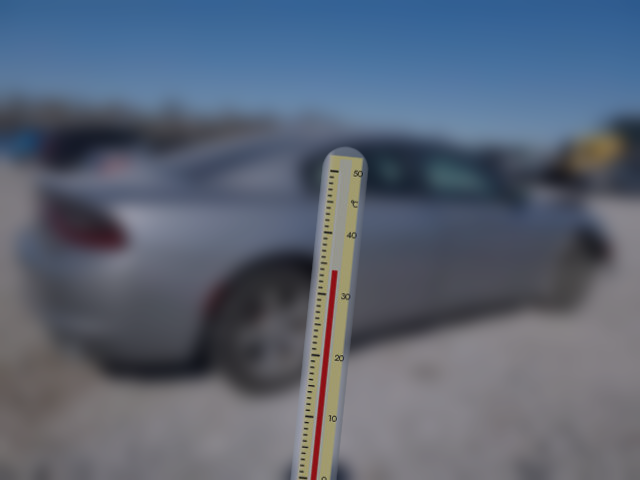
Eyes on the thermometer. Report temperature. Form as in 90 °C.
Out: 34 °C
